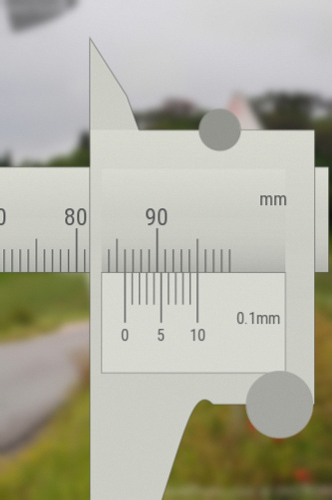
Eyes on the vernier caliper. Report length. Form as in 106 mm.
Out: 86.0 mm
